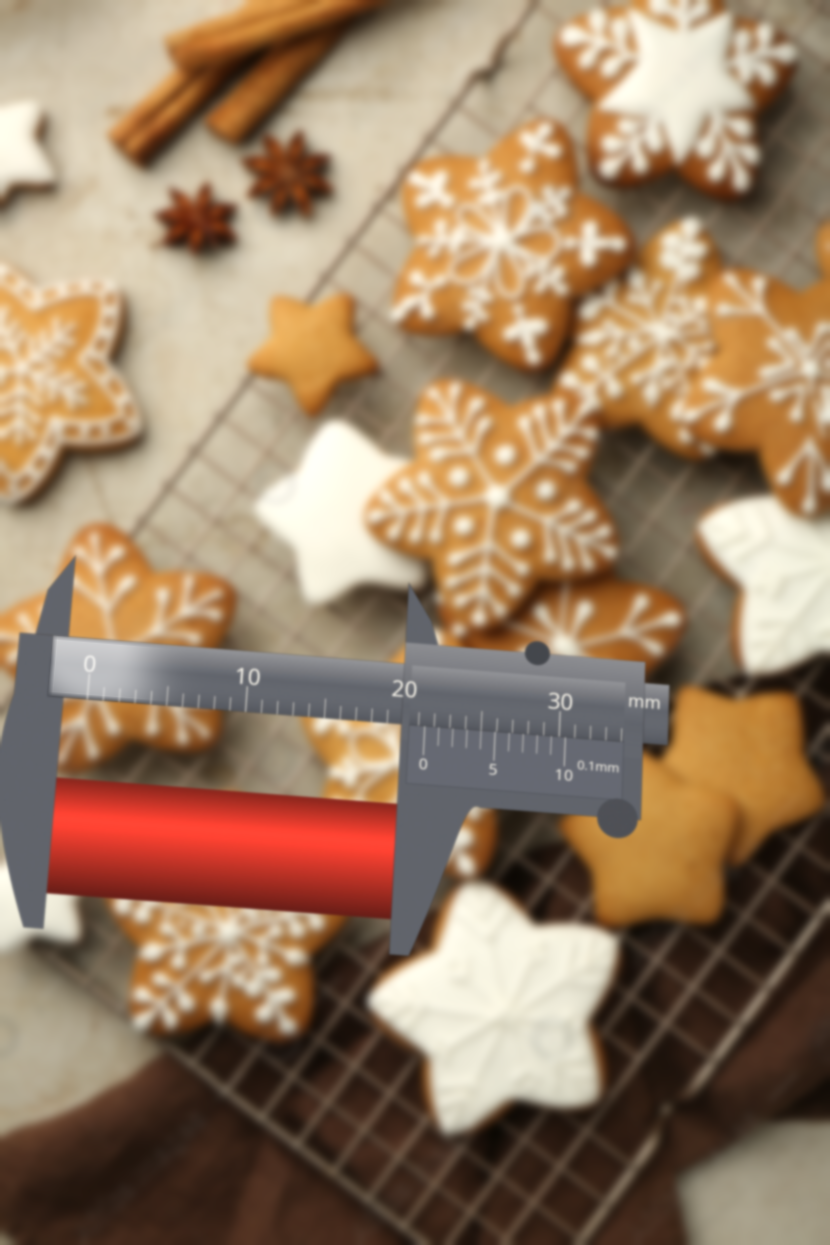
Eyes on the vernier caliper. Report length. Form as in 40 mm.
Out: 21.4 mm
